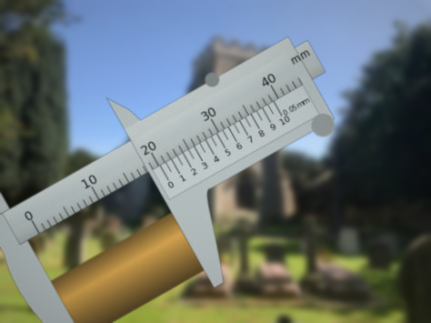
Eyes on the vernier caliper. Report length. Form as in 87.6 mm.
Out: 20.2 mm
